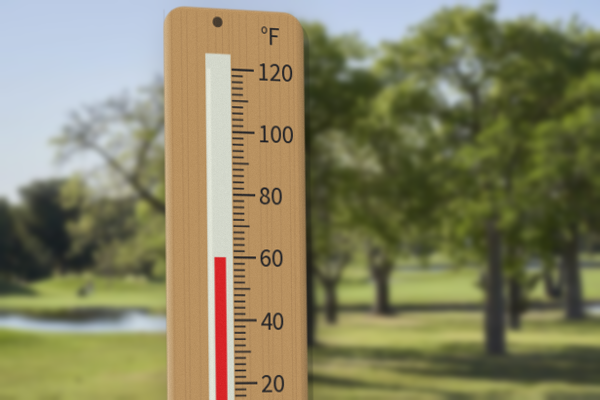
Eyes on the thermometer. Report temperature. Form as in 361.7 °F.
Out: 60 °F
